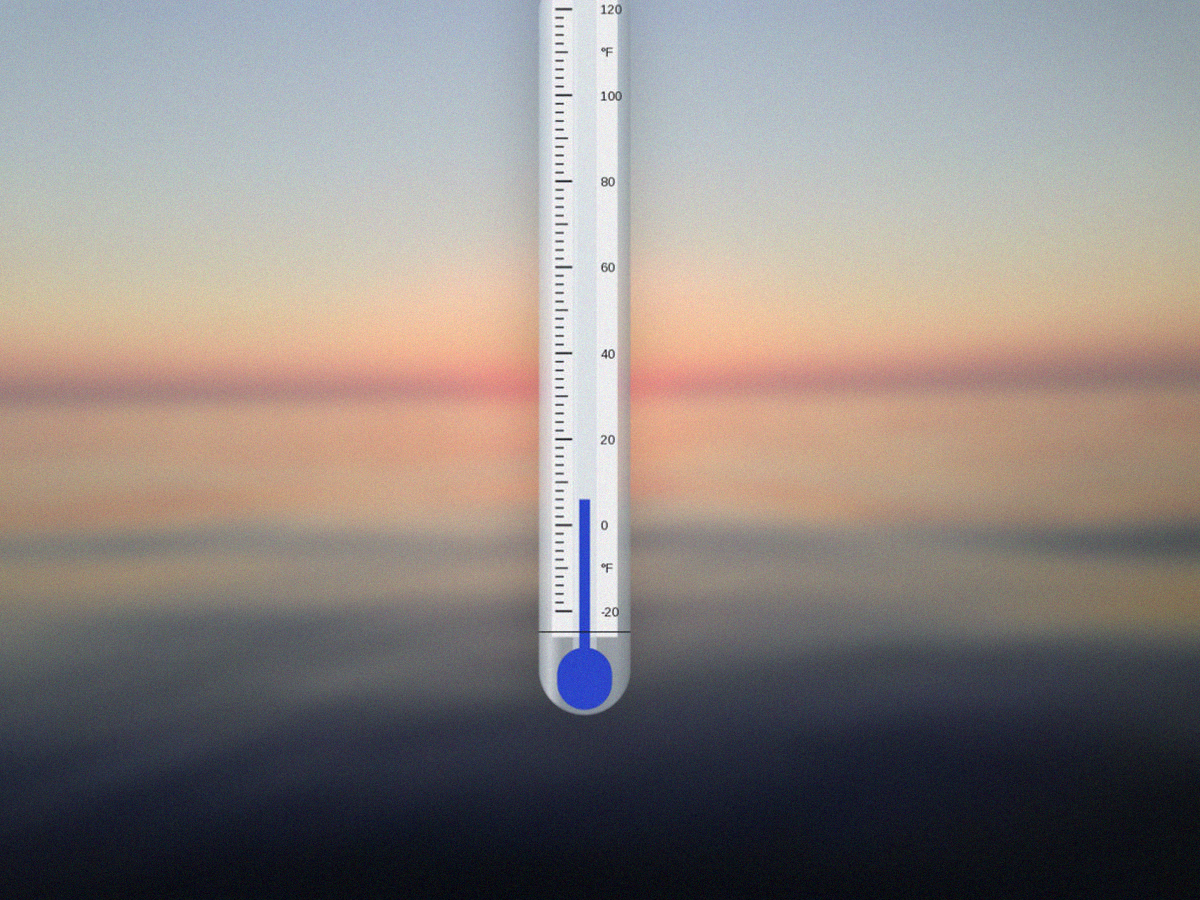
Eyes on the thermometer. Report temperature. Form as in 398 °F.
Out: 6 °F
